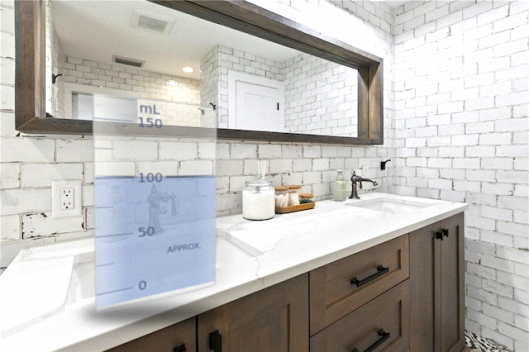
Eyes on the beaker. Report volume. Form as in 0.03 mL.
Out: 100 mL
